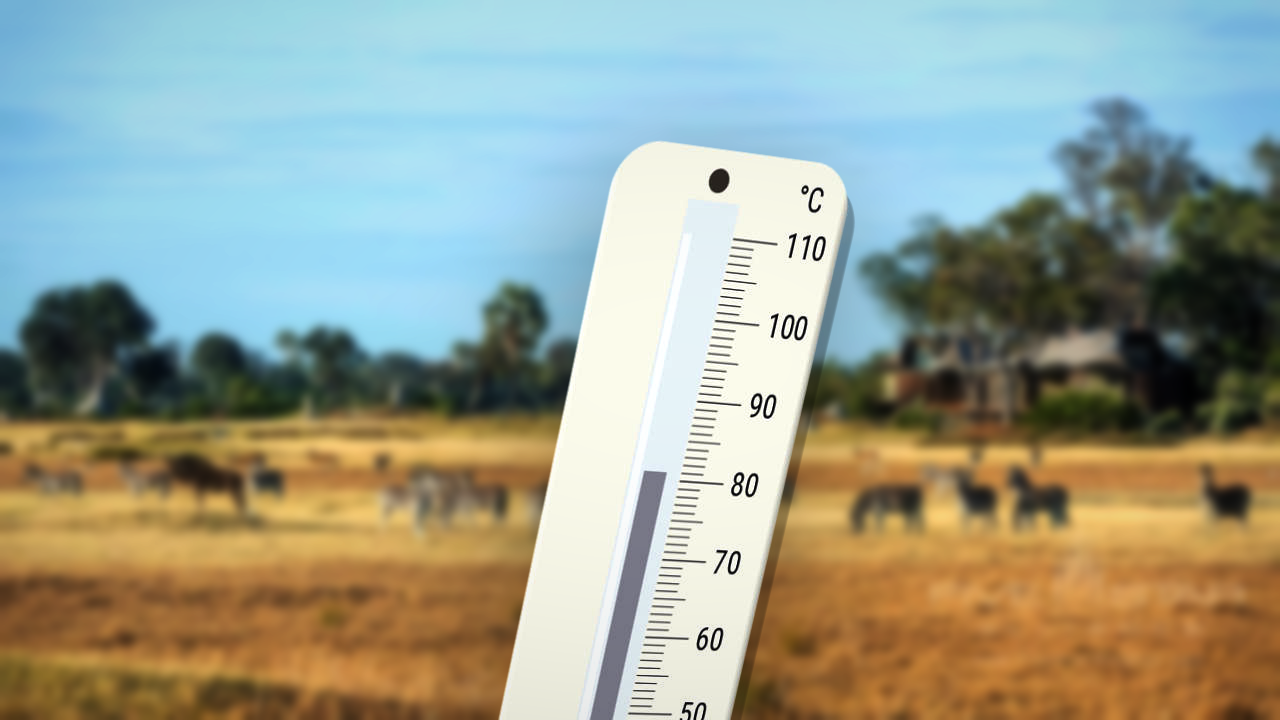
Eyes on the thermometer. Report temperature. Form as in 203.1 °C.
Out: 81 °C
